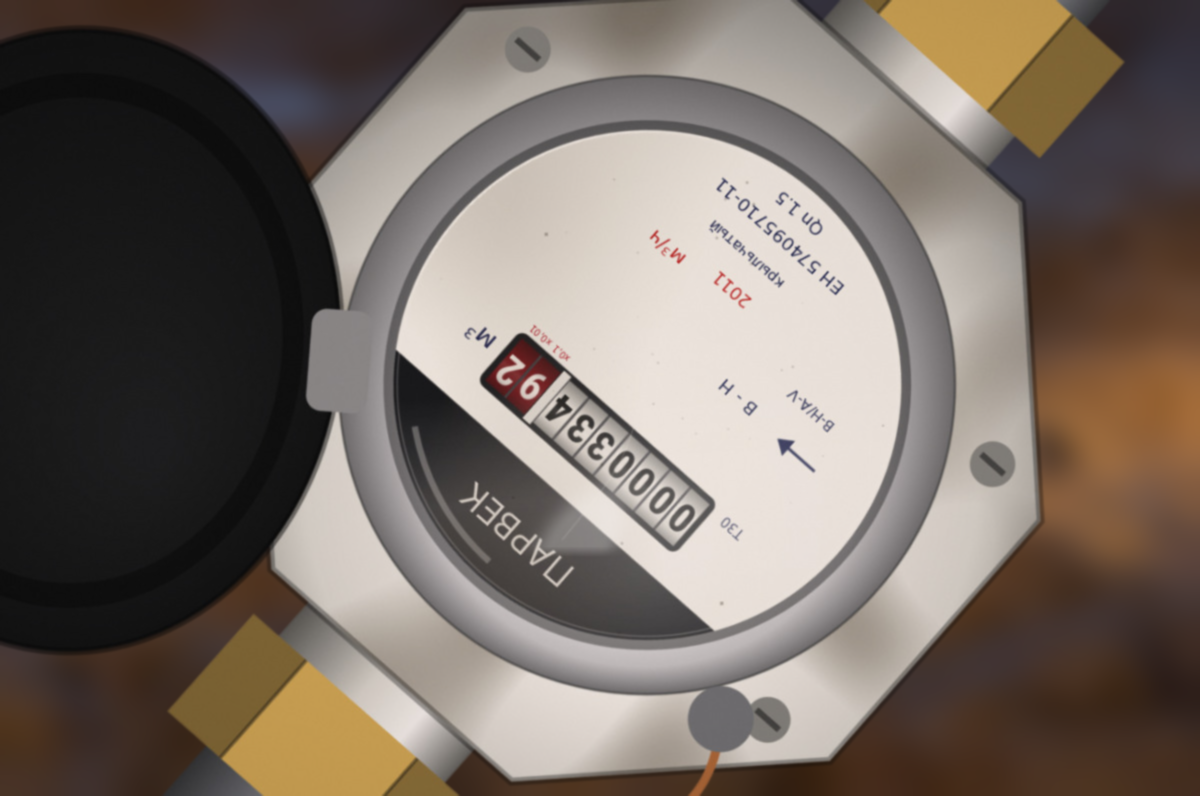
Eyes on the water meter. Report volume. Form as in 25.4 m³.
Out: 334.92 m³
